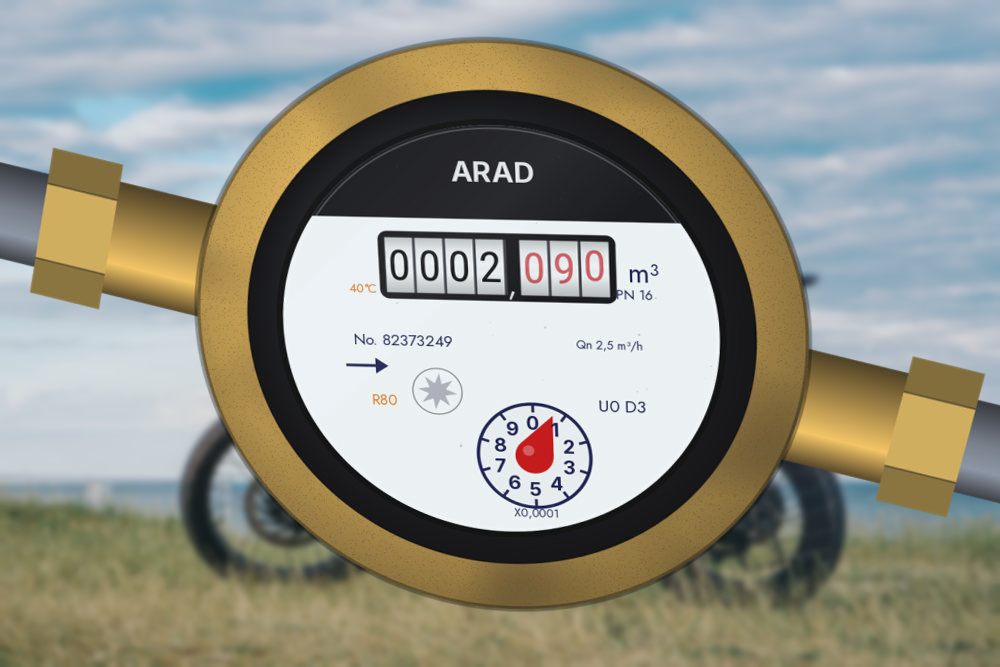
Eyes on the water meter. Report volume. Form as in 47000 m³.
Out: 2.0900 m³
